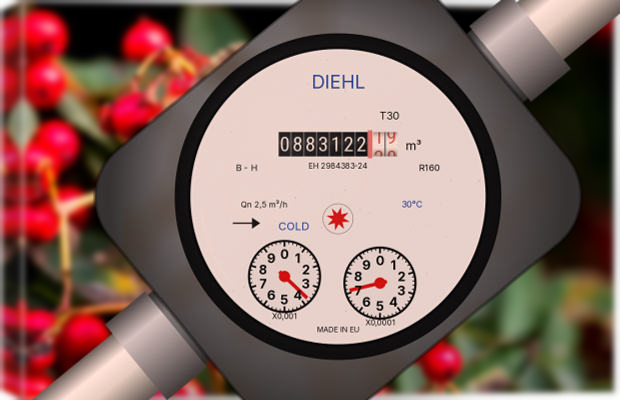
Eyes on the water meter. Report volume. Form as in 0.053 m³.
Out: 883122.1937 m³
